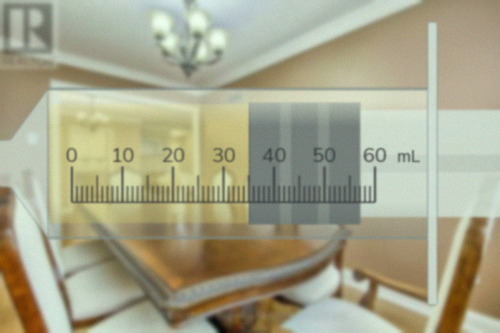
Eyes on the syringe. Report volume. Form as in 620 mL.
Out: 35 mL
